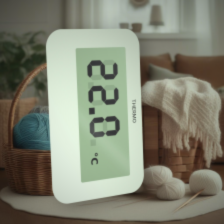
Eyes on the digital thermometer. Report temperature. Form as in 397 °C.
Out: 22.0 °C
